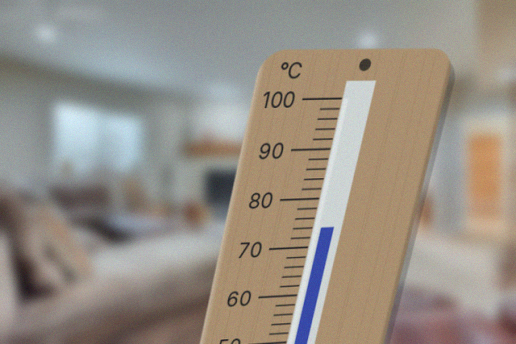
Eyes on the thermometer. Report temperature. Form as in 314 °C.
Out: 74 °C
